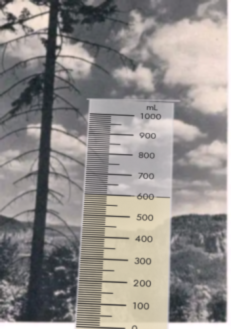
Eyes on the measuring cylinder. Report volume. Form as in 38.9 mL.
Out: 600 mL
